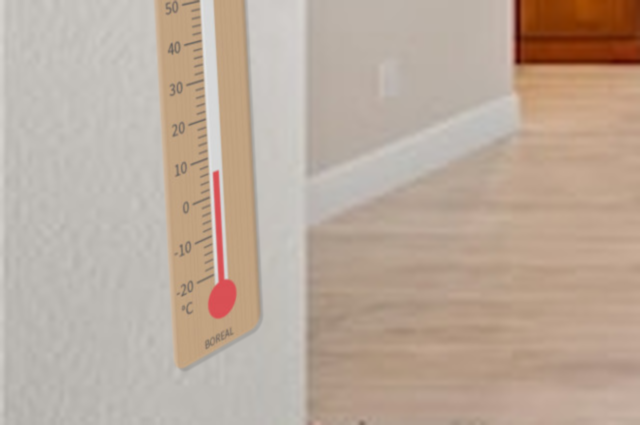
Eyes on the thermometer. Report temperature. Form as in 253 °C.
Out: 6 °C
